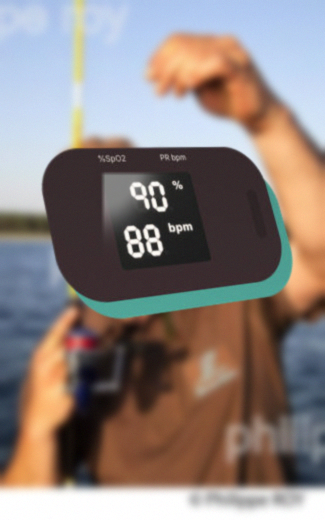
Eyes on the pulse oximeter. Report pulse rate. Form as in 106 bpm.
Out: 88 bpm
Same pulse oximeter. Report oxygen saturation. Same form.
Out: 90 %
